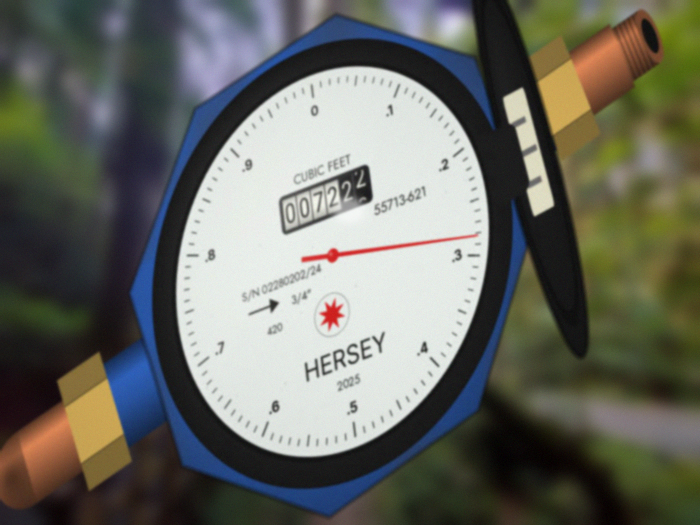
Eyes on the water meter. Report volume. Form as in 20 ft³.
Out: 7222.28 ft³
